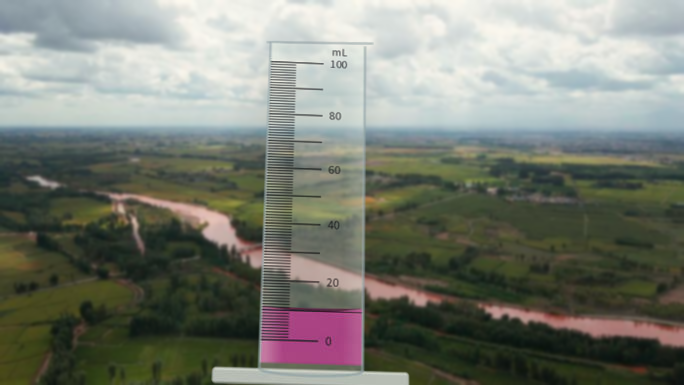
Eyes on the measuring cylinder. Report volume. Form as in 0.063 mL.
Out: 10 mL
